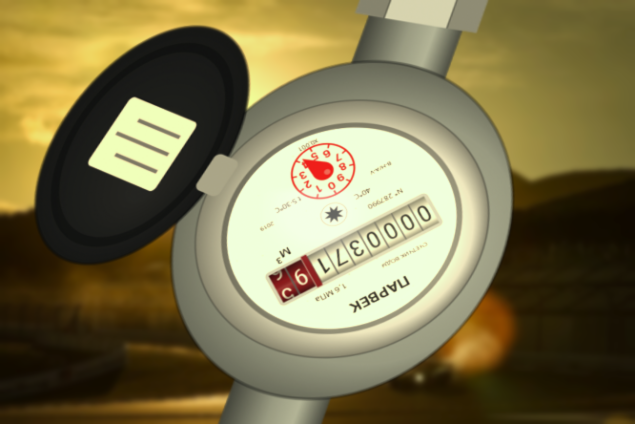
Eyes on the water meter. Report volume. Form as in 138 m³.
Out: 371.954 m³
